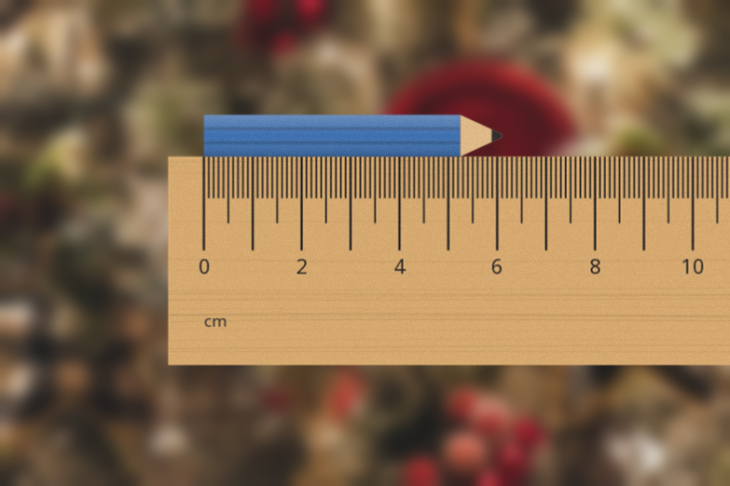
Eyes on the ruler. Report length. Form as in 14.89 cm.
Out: 6.1 cm
